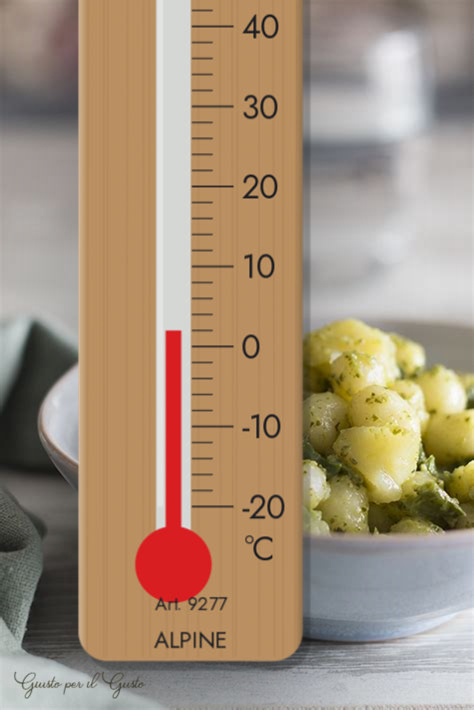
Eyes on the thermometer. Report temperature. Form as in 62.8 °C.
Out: 2 °C
